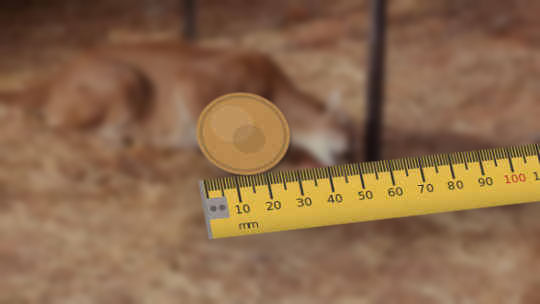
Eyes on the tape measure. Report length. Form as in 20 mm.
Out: 30 mm
